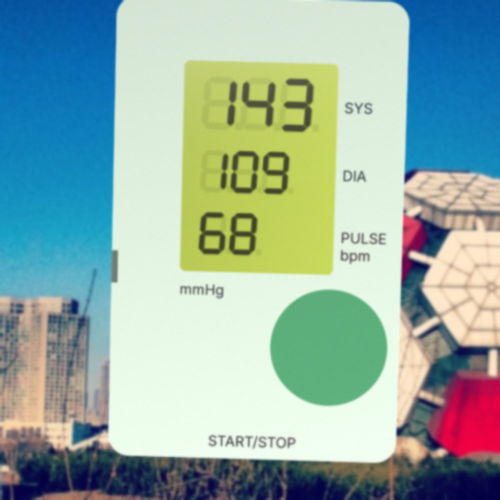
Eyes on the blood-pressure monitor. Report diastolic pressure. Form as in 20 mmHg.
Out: 109 mmHg
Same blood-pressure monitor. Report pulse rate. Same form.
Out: 68 bpm
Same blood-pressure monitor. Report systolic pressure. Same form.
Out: 143 mmHg
